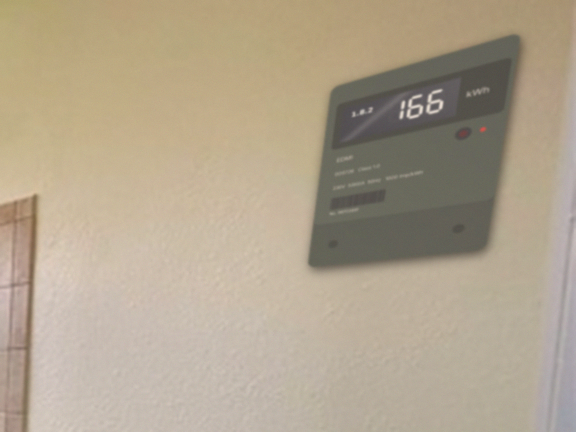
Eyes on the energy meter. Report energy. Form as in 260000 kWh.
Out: 166 kWh
